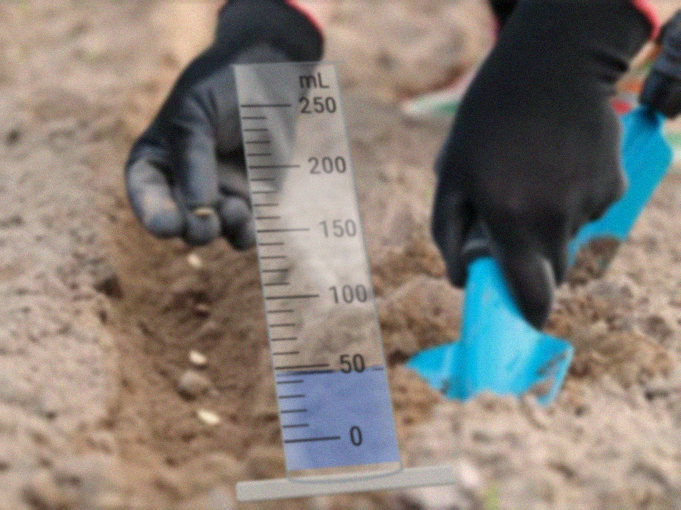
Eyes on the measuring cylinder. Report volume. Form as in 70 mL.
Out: 45 mL
